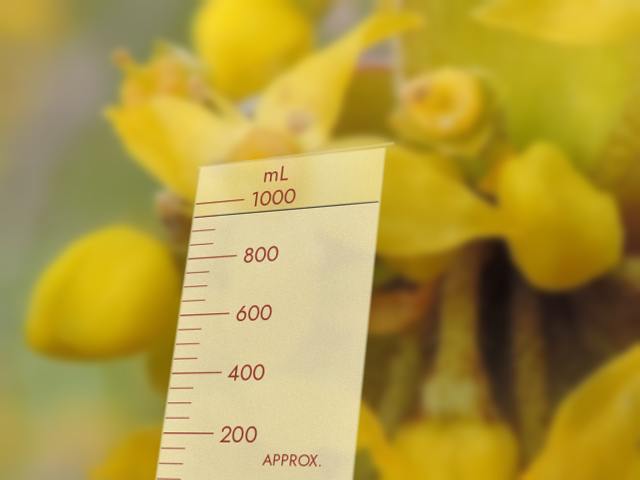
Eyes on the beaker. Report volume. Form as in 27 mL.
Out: 950 mL
